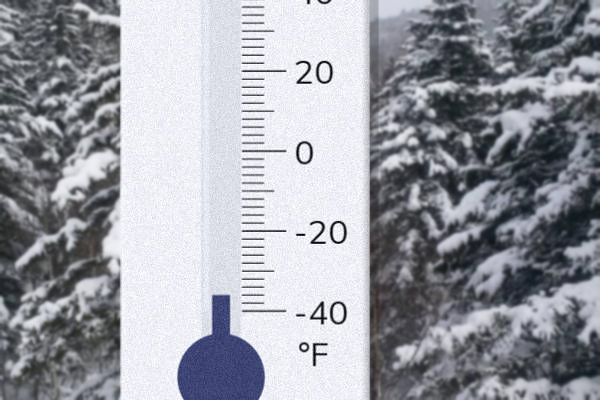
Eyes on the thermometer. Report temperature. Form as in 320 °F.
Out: -36 °F
